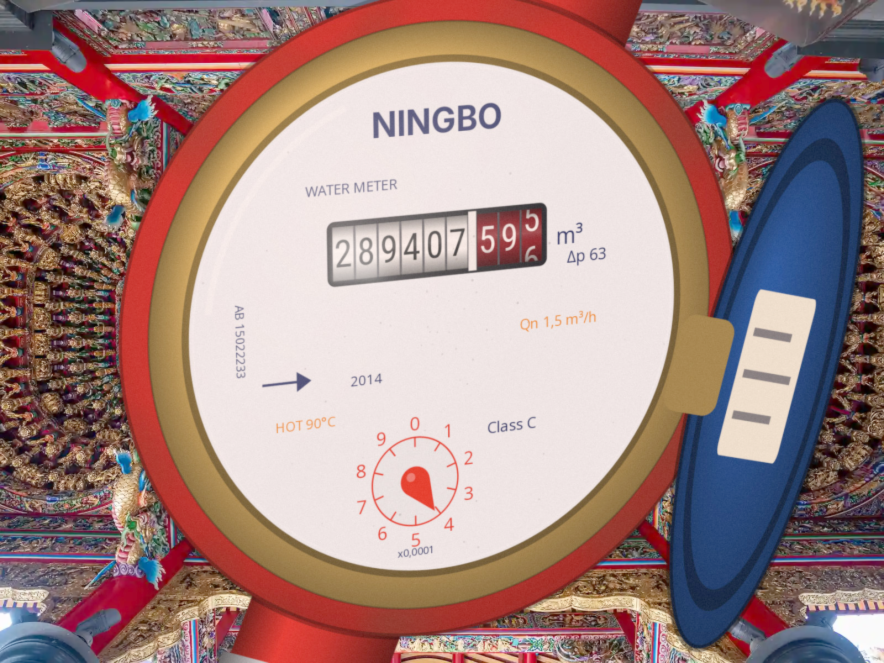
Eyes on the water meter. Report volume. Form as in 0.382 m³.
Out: 289407.5954 m³
